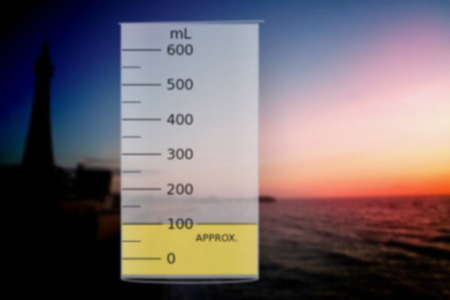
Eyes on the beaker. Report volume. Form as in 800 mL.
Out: 100 mL
